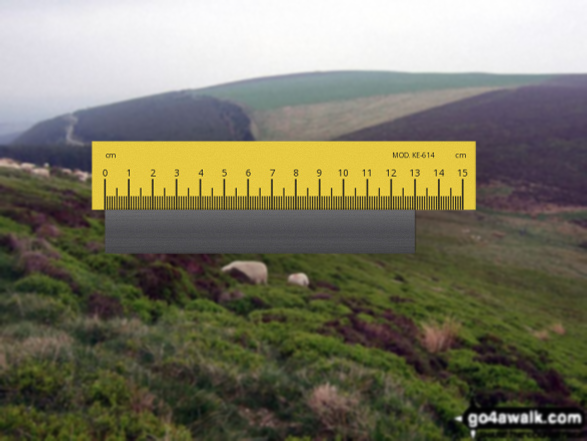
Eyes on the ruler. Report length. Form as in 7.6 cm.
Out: 13 cm
